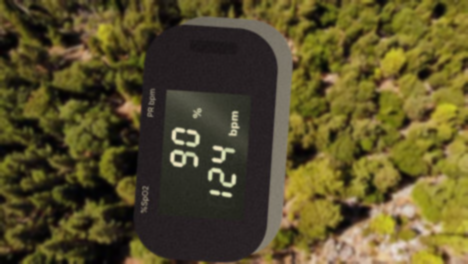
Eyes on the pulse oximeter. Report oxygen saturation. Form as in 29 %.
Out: 90 %
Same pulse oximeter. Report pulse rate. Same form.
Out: 124 bpm
